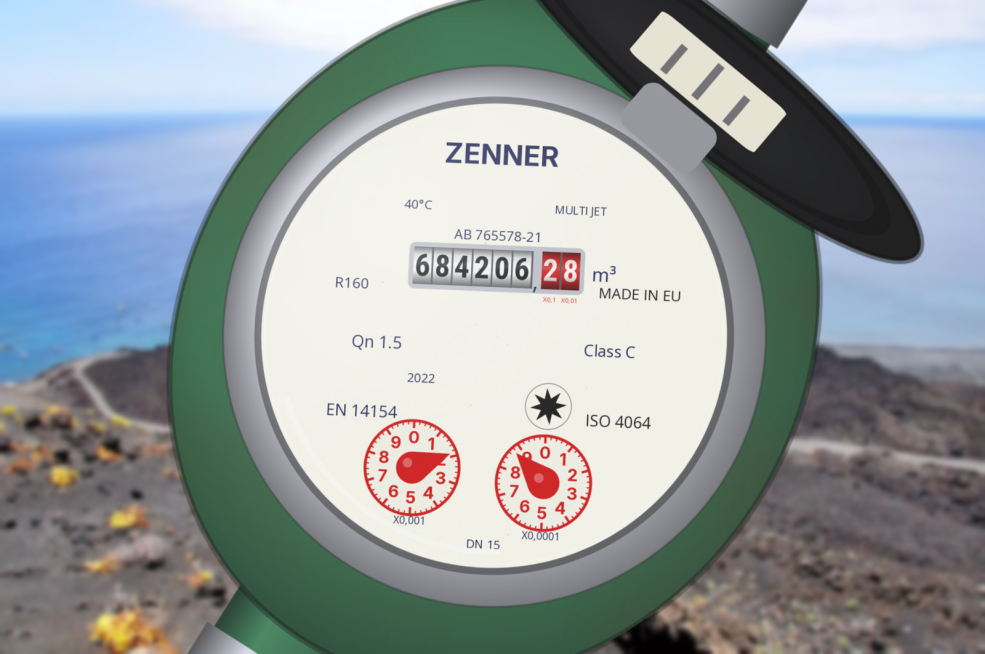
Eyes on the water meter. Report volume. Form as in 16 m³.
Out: 684206.2818 m³
